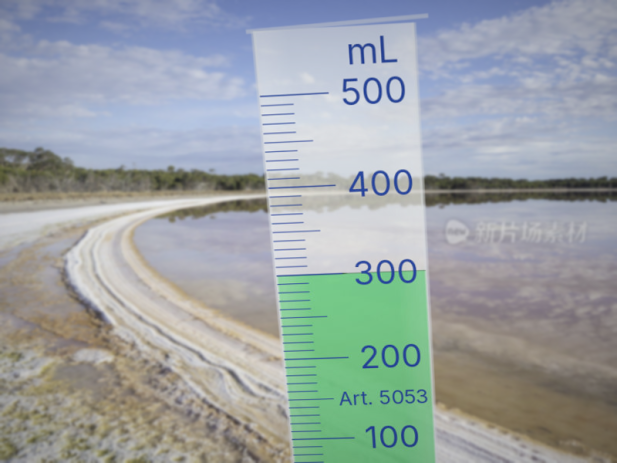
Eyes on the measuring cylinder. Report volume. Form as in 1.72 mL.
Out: 300 mL
